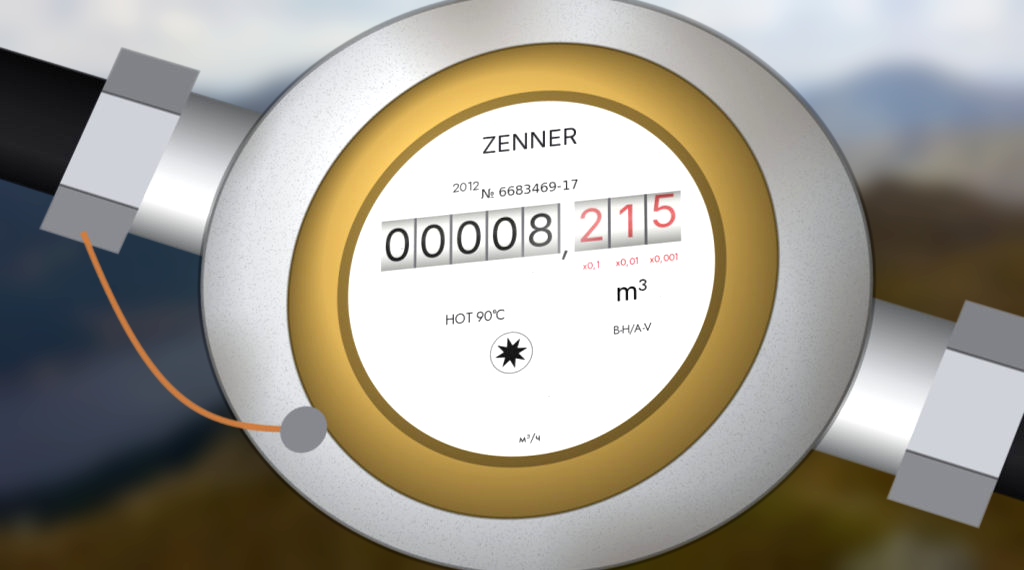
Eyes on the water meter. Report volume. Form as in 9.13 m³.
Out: 8.215 m³
